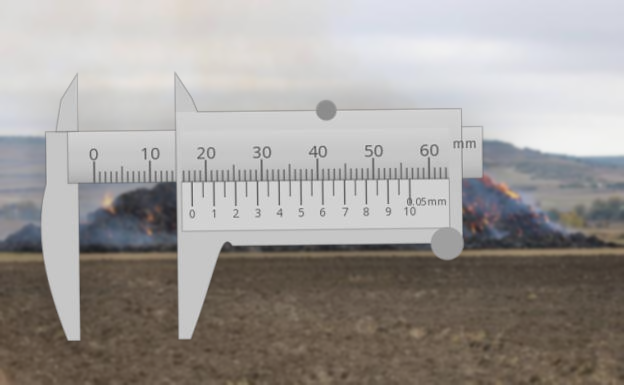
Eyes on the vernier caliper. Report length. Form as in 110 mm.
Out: 17.5 mm
